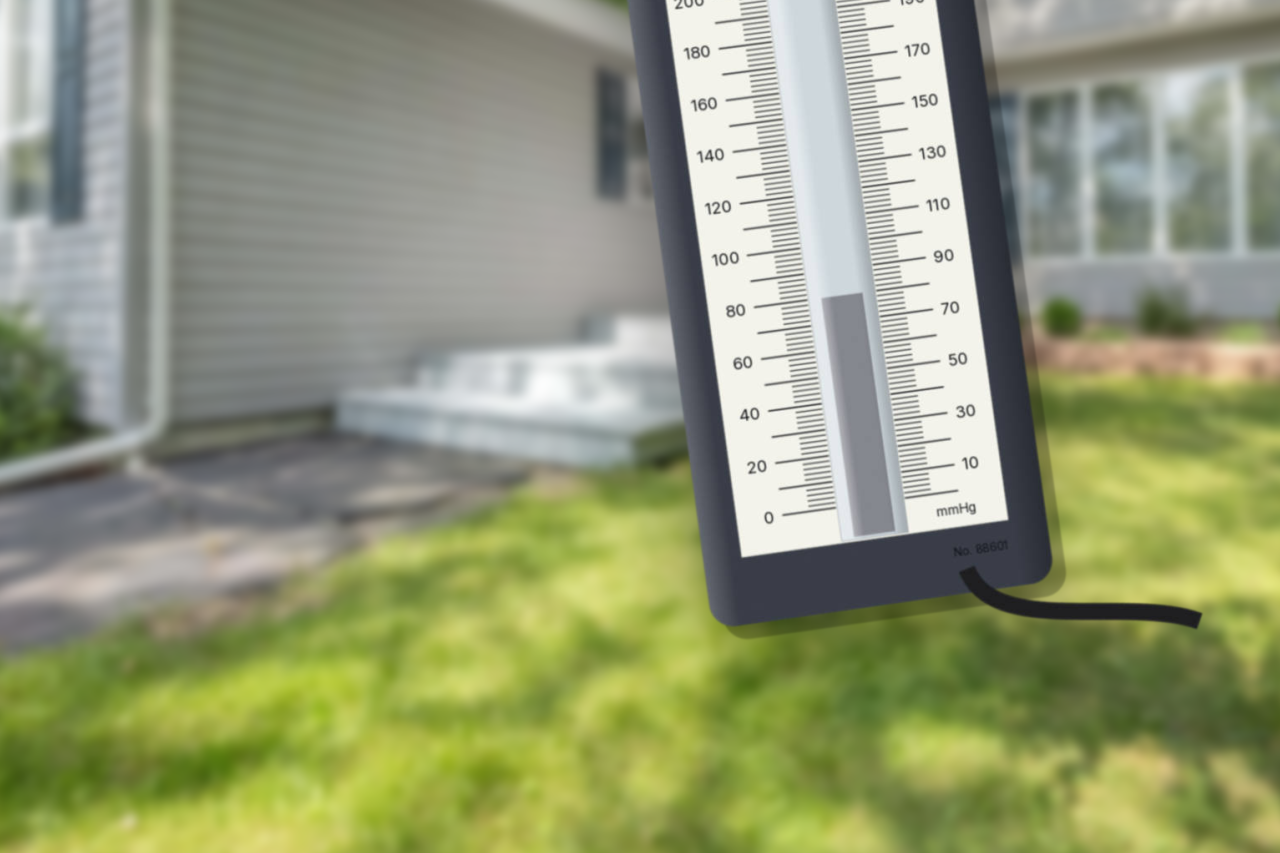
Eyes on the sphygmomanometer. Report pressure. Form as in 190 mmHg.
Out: 80 mmHg
